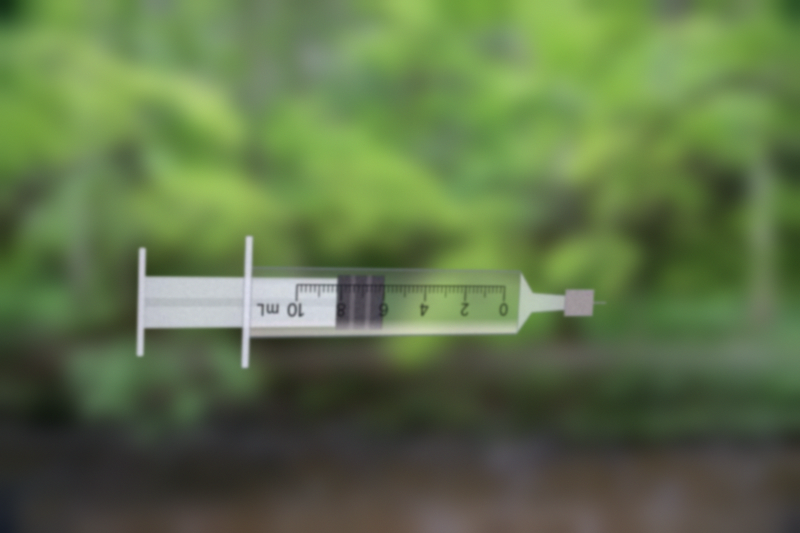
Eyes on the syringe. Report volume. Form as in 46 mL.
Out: 6 mL
